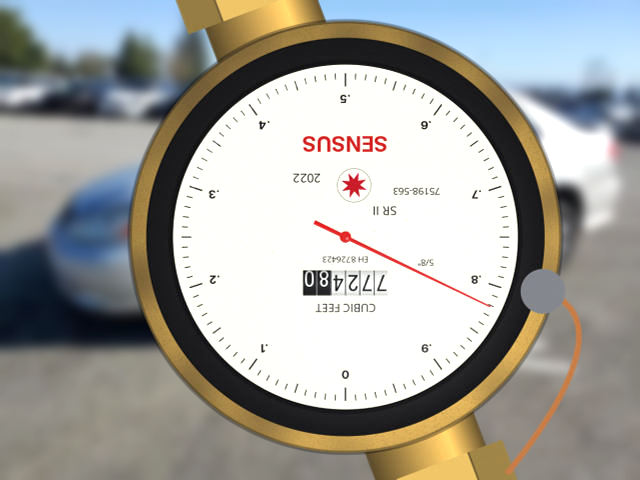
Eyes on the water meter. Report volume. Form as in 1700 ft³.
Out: 772479.82 ft³
